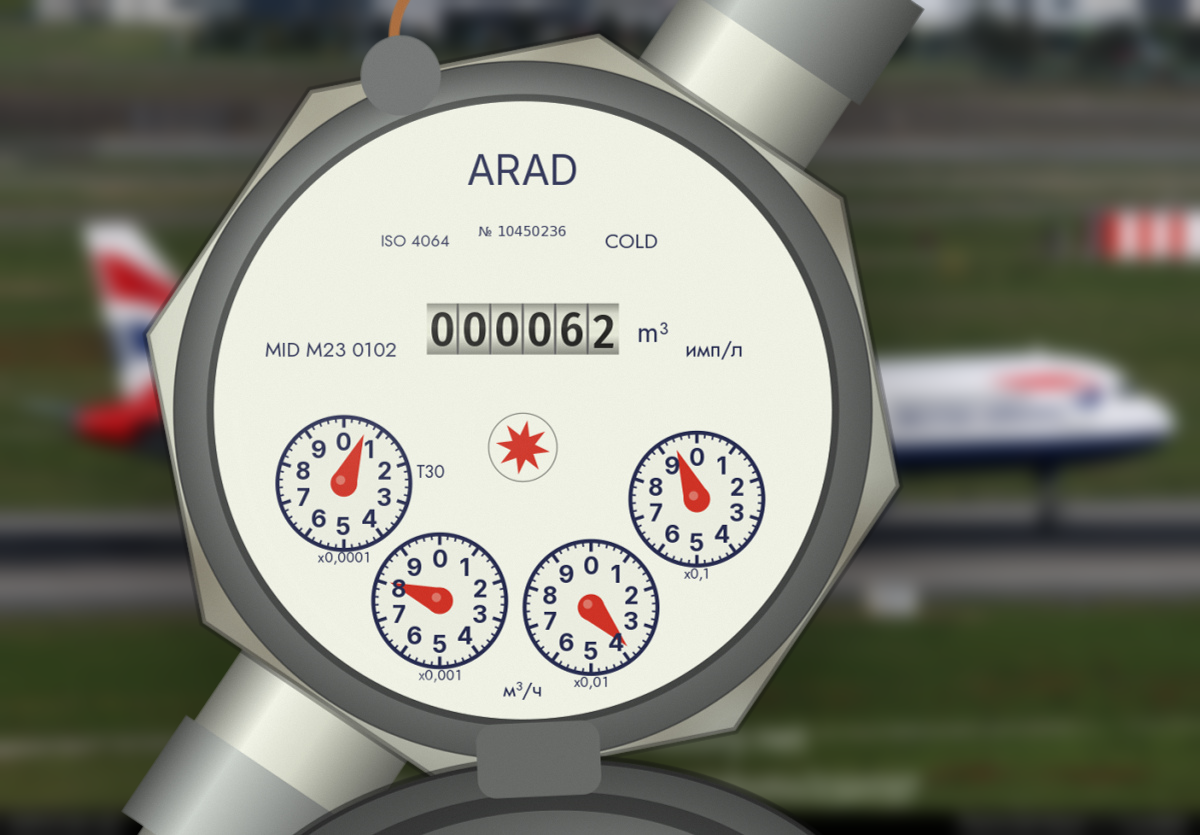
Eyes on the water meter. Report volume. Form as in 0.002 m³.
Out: 61.9380 m³
